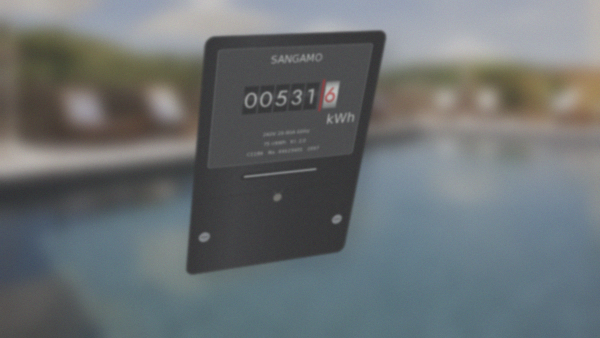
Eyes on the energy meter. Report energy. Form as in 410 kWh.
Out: 531.6 kWh
